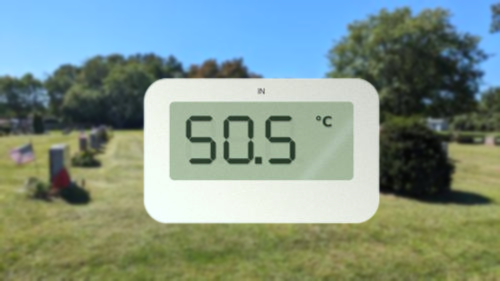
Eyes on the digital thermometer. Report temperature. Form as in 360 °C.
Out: 50.5 °C
